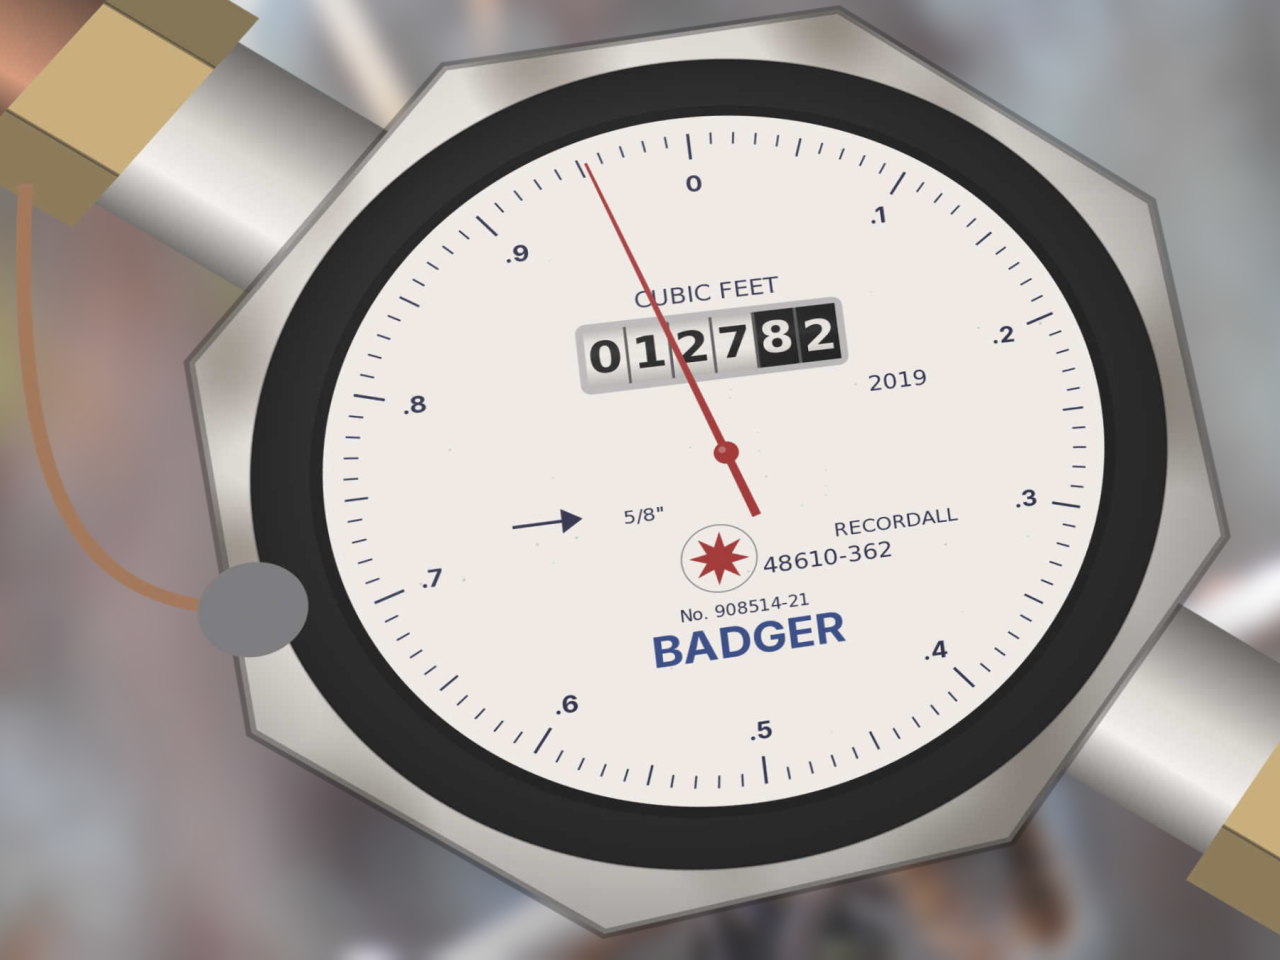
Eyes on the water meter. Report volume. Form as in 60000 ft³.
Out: 12781.95 ft³
